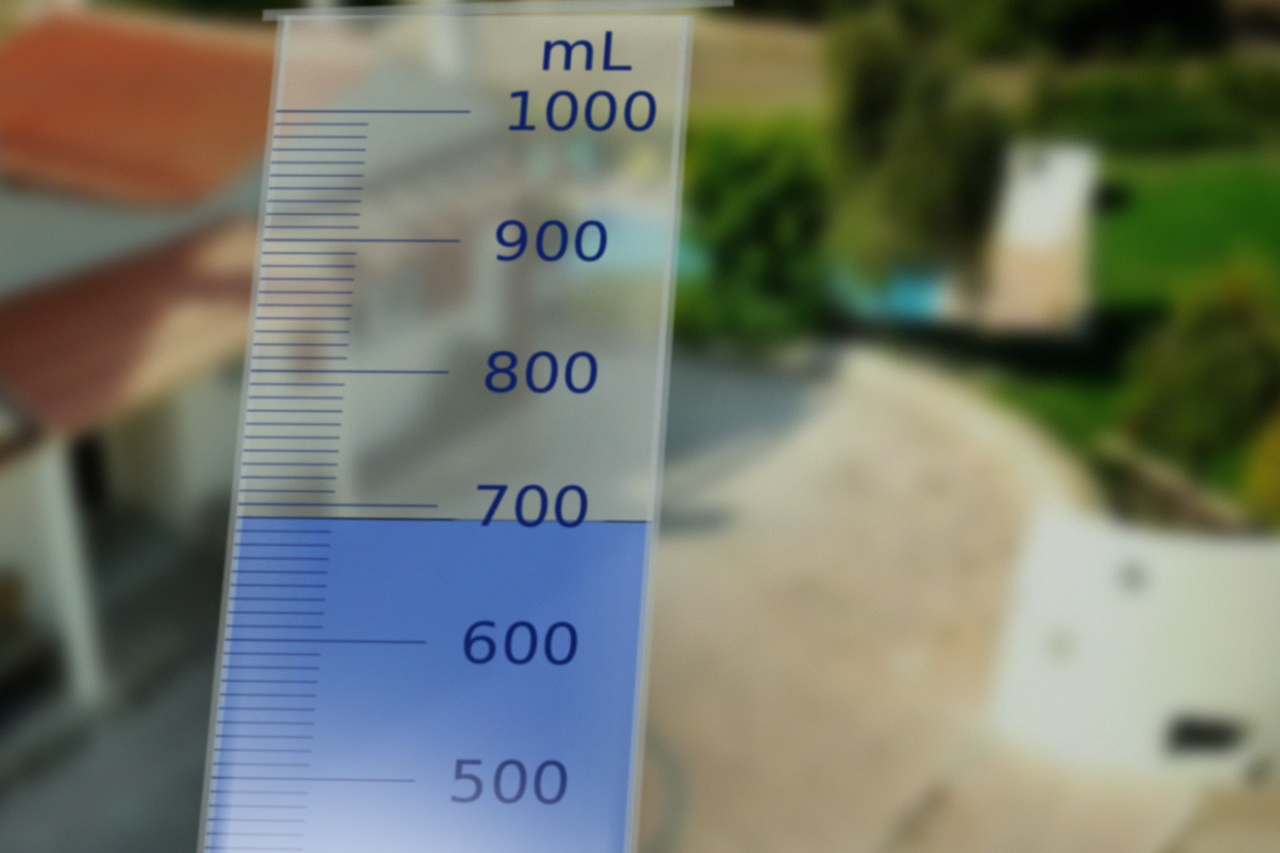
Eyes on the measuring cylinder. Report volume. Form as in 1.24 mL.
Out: 690 mL
